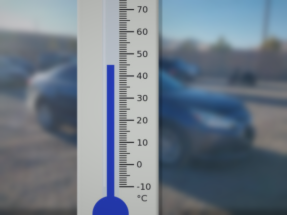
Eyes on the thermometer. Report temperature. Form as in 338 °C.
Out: 45 °C
